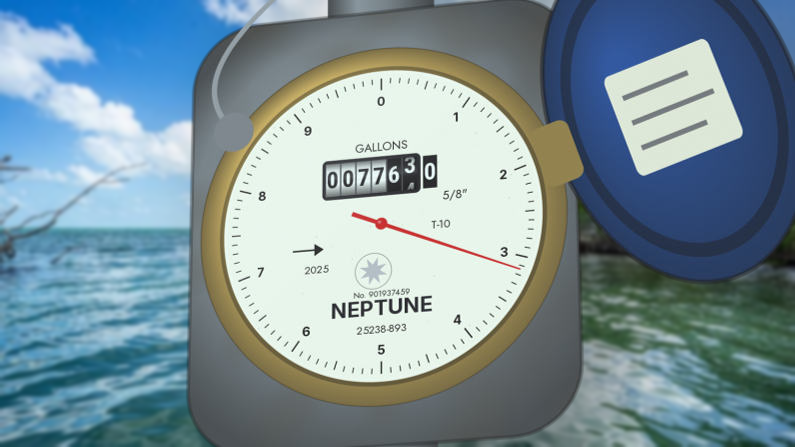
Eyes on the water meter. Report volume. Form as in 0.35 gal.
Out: 77633.1 gal
